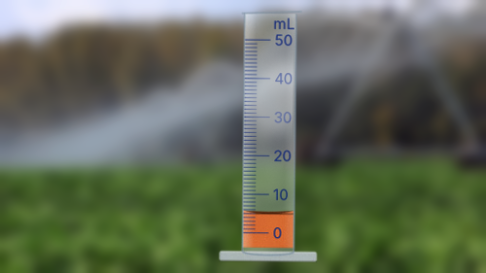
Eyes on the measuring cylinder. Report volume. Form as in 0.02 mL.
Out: 5 mL
